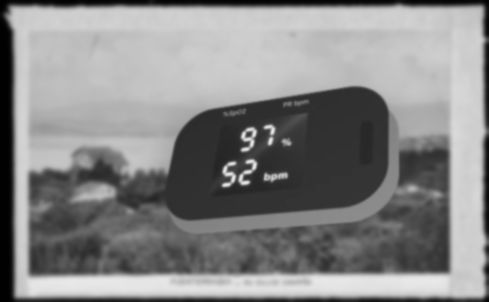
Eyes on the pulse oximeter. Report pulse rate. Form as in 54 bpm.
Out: 52 bpm
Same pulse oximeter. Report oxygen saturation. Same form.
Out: 97 %
